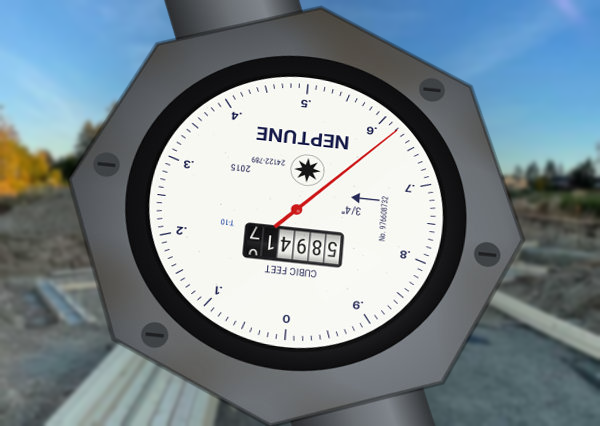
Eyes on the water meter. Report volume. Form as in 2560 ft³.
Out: 589416.62 ft³
